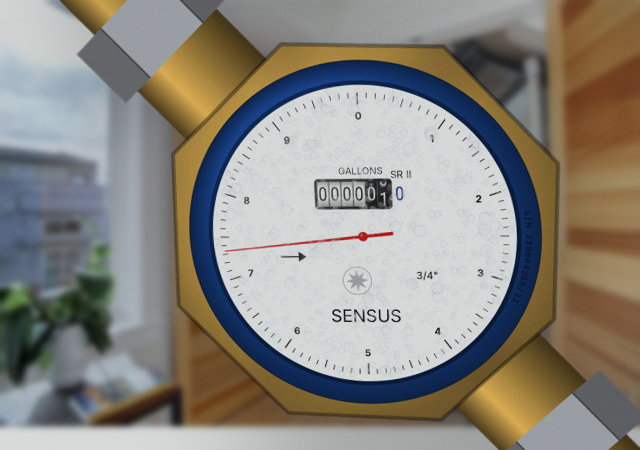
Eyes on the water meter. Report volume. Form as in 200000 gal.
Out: 7.3 gal
